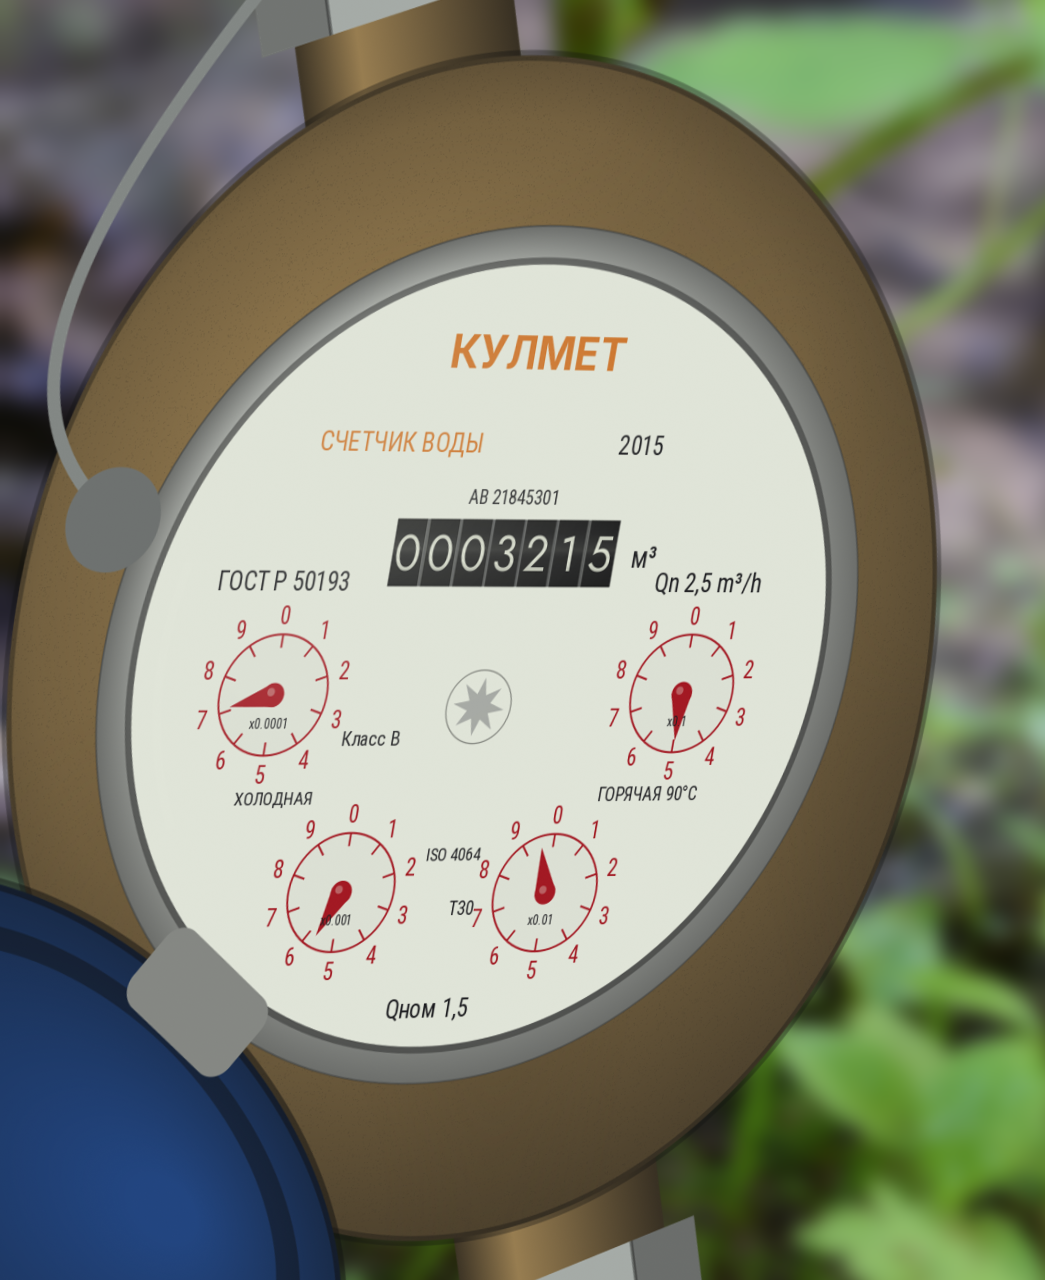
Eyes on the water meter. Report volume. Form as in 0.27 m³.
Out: 3215.4957 m³
